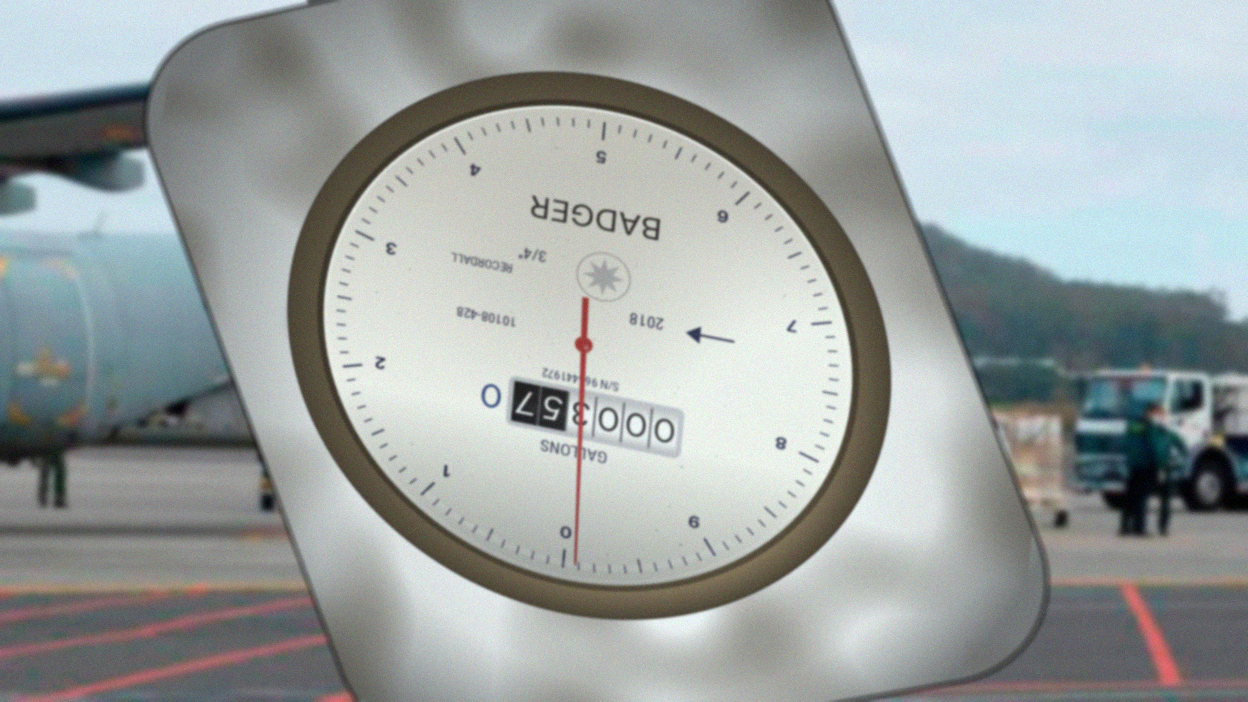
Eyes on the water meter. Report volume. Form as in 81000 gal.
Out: 3569.9 gal
